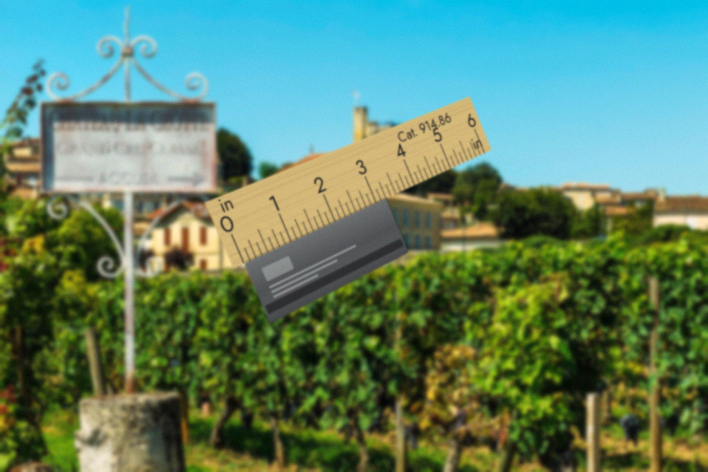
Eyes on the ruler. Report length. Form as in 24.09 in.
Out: 3.25 in
